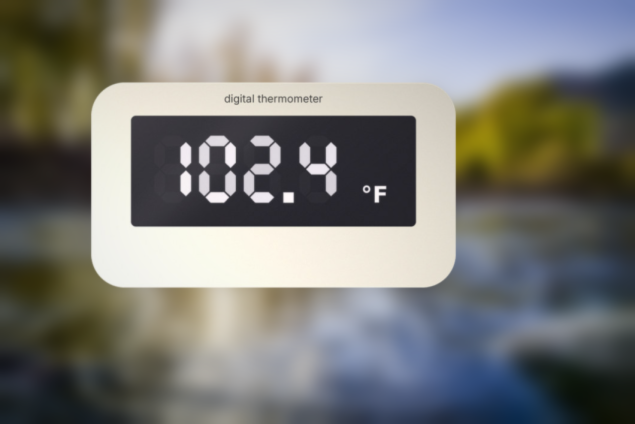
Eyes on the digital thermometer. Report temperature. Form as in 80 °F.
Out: 102.4 °F
